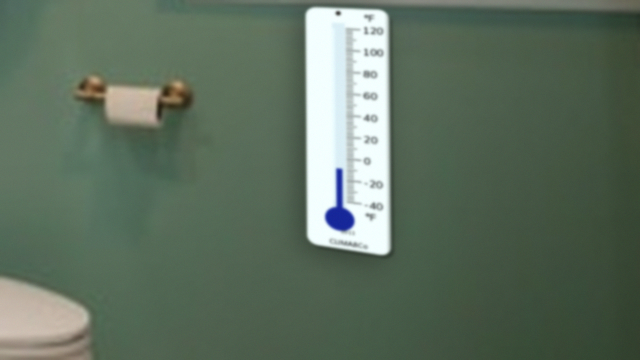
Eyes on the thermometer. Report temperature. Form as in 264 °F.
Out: -10 °F
